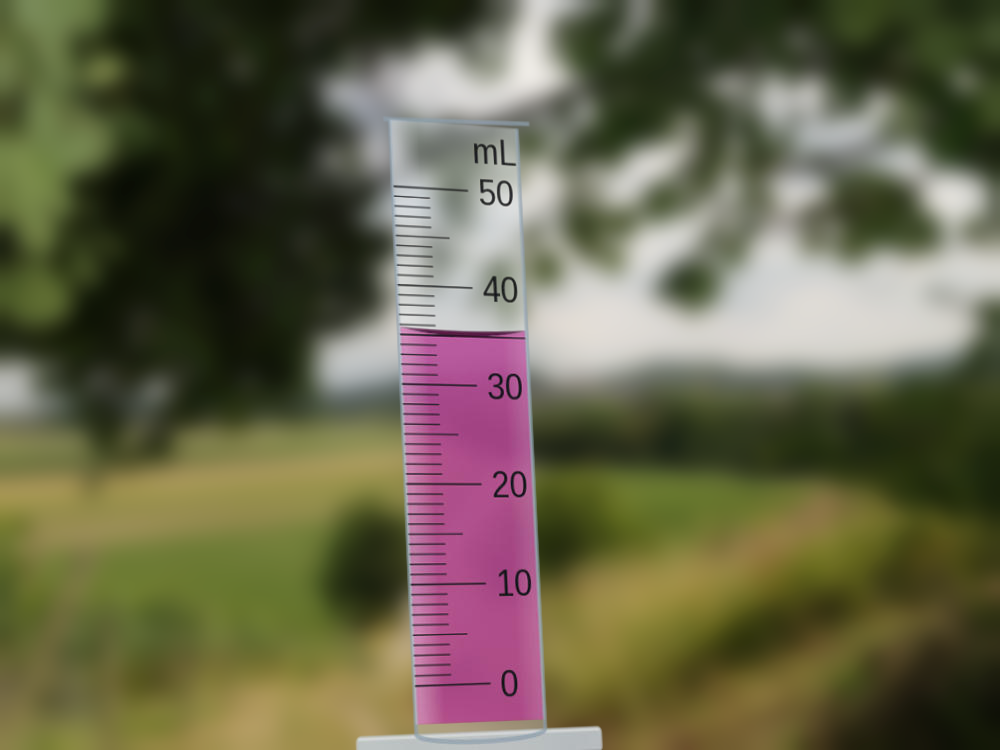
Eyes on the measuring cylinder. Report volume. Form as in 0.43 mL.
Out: 35 mL
